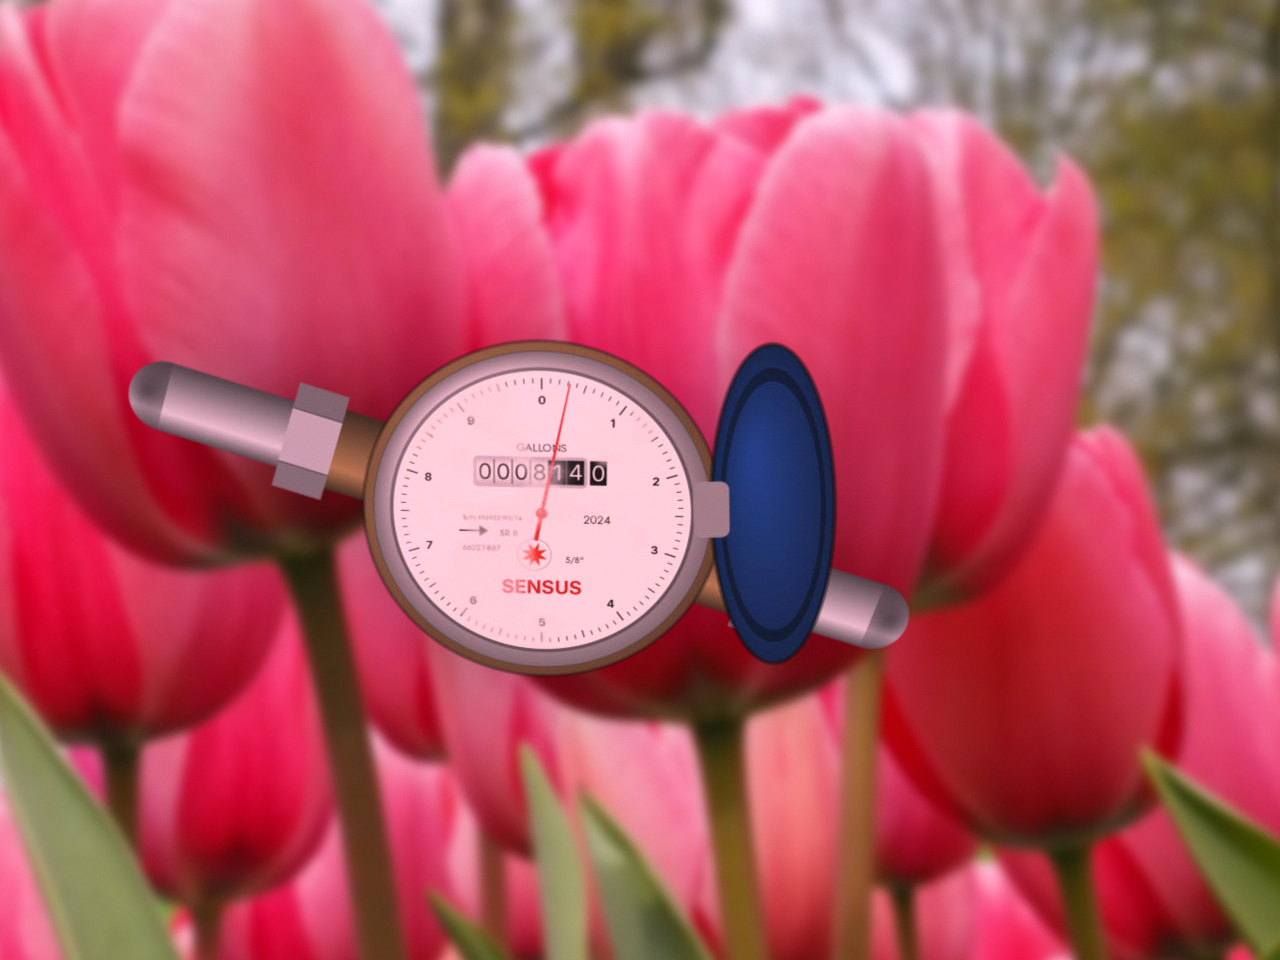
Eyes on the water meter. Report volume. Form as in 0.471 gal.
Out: 8140.3 gal
